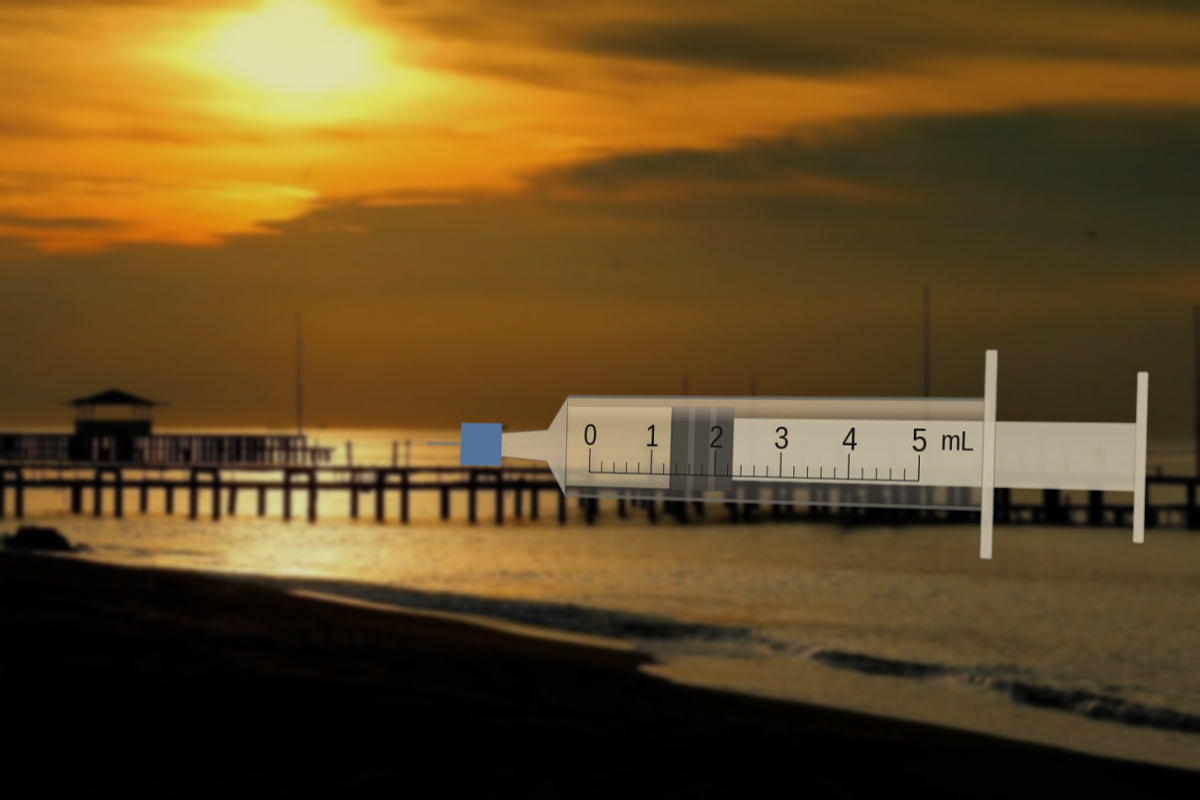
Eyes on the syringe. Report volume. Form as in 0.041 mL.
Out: 1.3 mL
